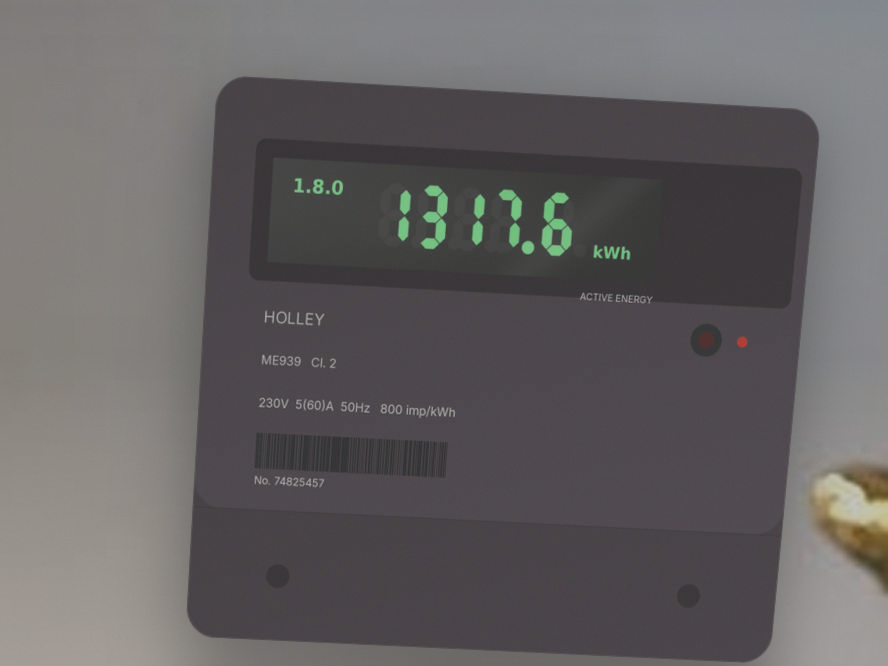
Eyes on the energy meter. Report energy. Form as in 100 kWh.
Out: 1317.6 kWh
